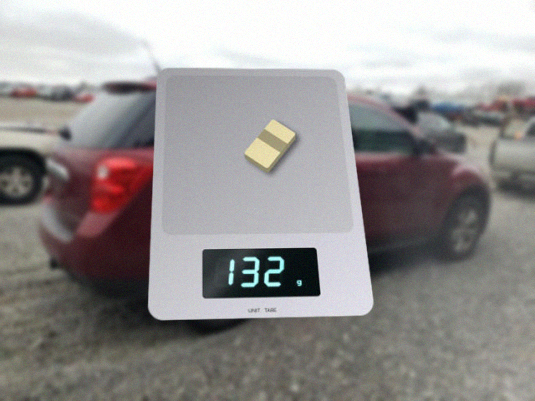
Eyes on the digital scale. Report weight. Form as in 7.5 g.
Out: 132 g
